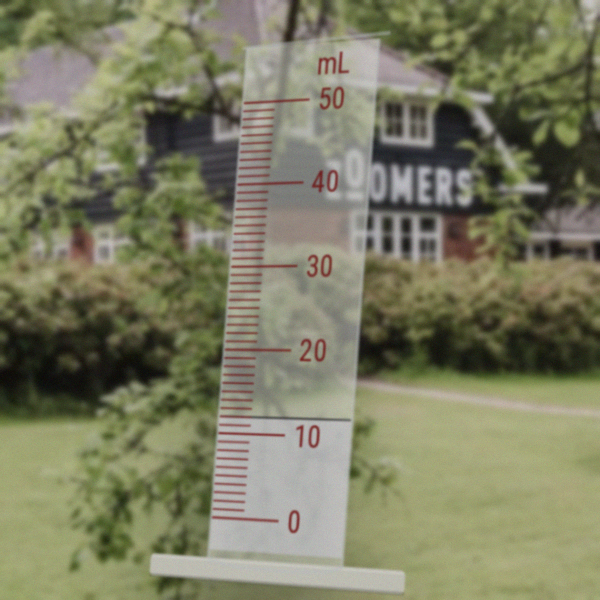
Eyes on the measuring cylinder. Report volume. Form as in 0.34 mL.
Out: 12 mL
